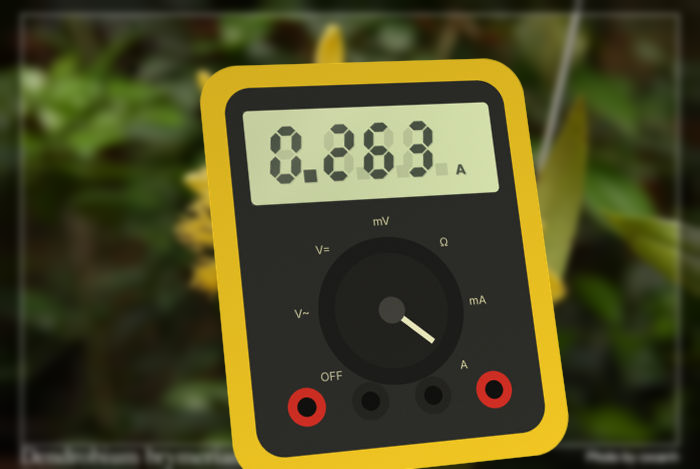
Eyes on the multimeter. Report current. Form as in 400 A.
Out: 0.263 A
